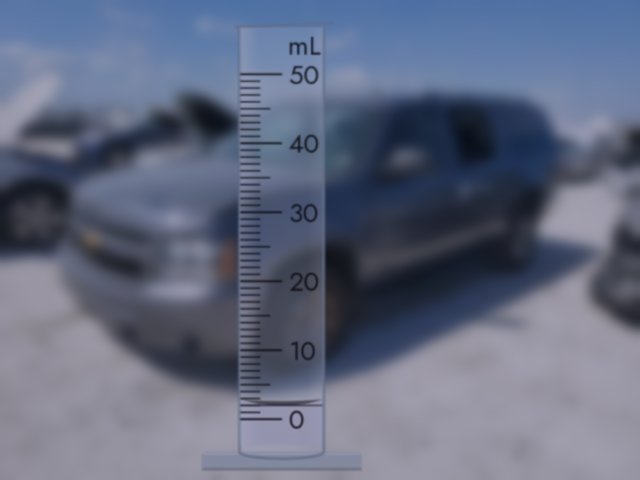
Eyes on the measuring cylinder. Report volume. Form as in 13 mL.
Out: 2 mL
